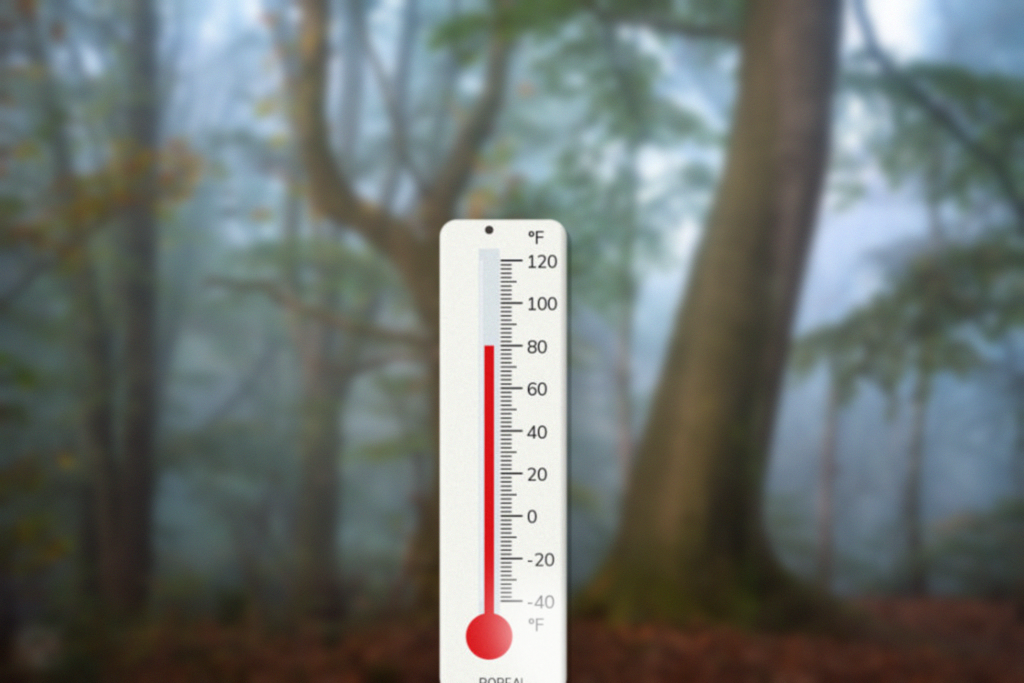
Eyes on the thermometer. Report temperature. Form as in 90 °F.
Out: 80 °F
